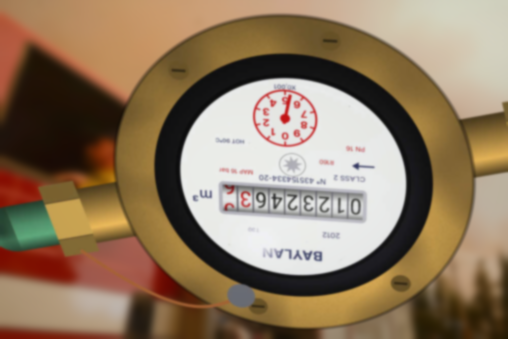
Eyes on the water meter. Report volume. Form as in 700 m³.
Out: 123246.355 m³
